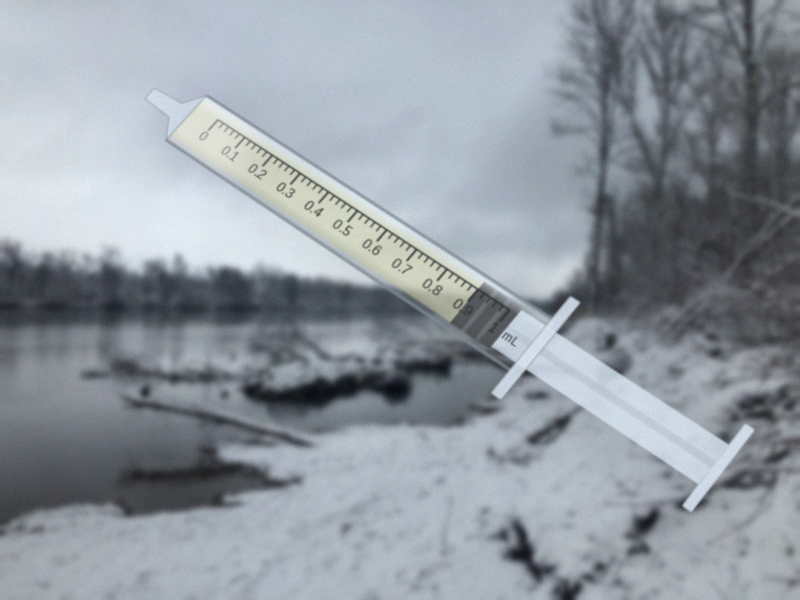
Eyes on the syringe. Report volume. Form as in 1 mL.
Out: 0.9 mL
